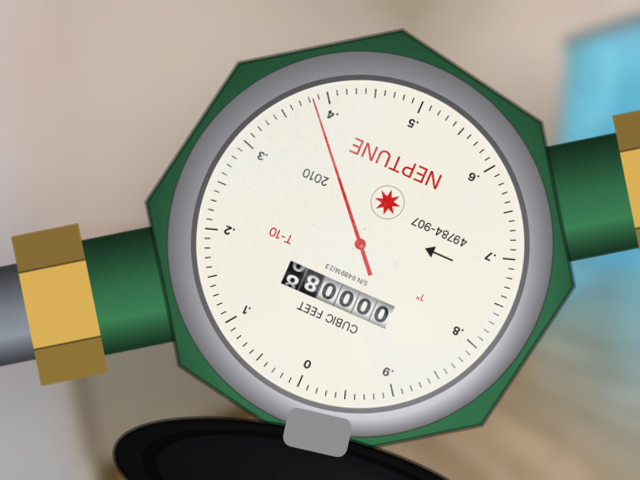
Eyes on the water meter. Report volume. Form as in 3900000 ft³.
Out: 88.38 ft³
